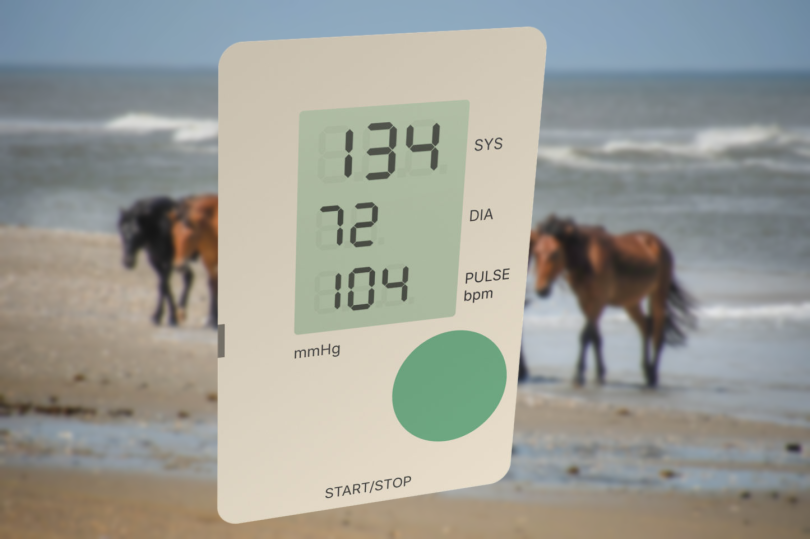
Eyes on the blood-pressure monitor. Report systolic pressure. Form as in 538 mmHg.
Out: 134 mmHg
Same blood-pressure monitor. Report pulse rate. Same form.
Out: 104 bpm
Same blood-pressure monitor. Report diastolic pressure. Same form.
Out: 72 mmHg
